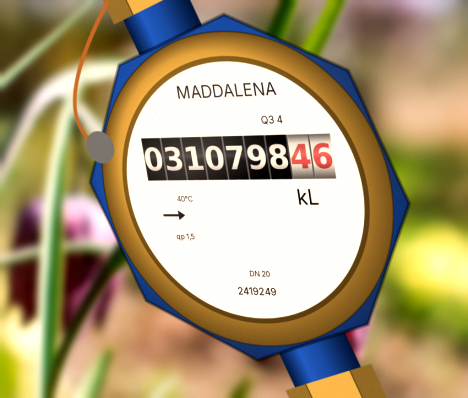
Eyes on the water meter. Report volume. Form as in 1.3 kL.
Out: 310798.46 kL
